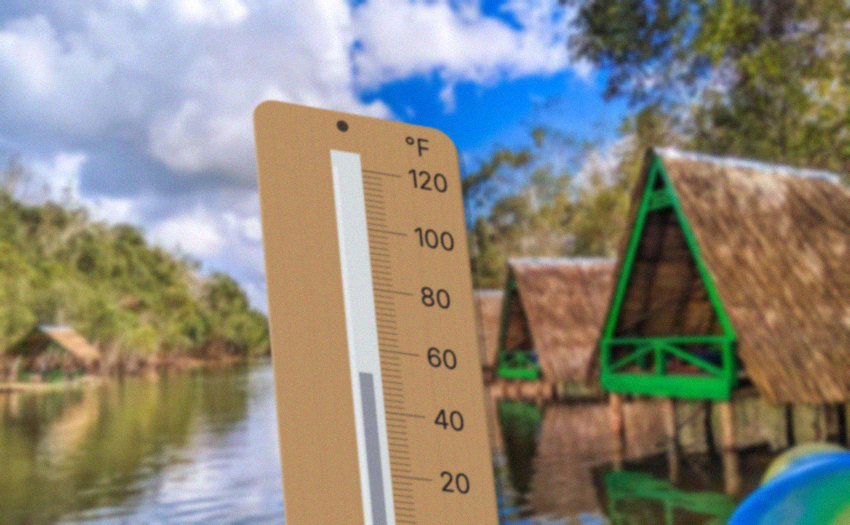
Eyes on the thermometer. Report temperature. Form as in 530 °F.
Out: 52 °F
